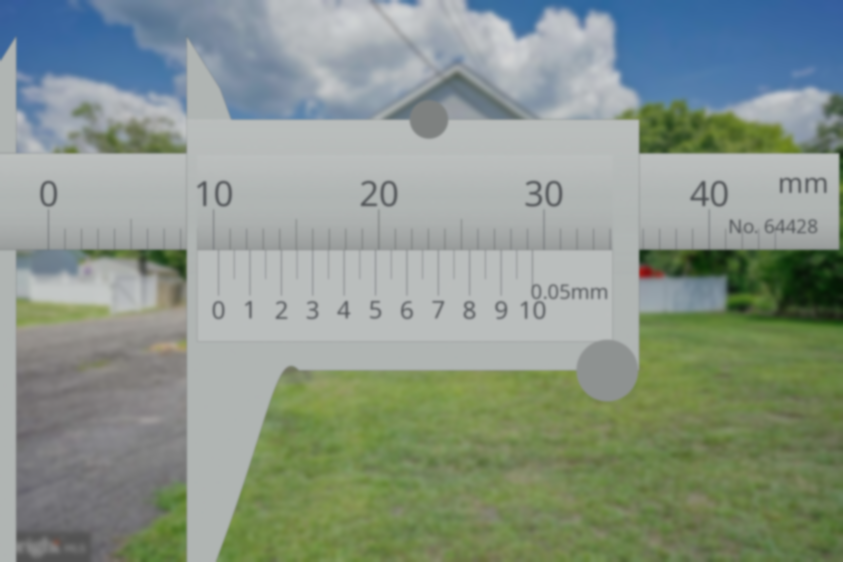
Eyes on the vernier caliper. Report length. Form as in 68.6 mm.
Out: 10.3 mm
